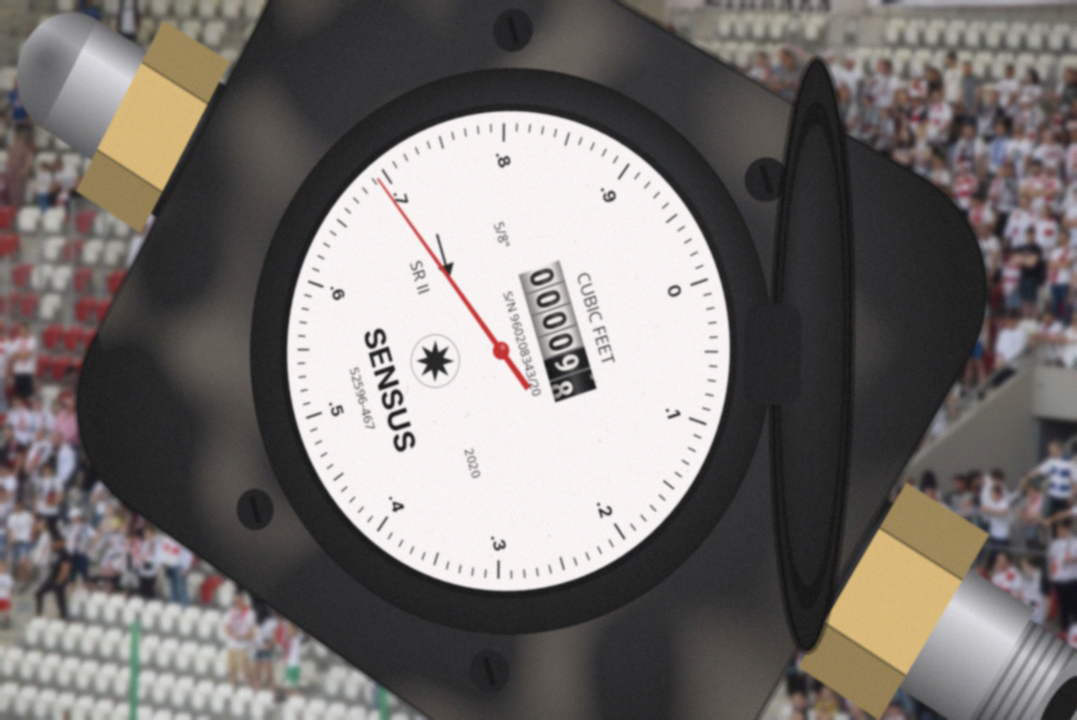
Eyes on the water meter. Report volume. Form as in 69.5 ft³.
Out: 97.69 ft³
